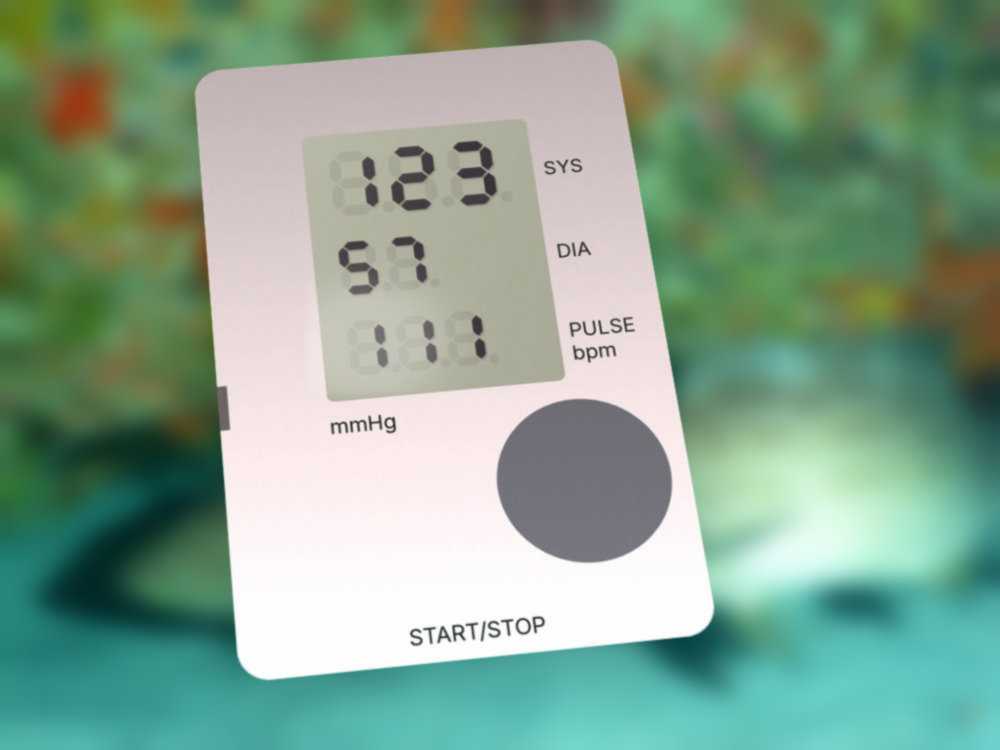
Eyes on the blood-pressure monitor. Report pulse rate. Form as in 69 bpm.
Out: 111 bpm
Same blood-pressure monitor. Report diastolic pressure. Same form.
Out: 57 mmHg
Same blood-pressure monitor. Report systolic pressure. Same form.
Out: 123 mmHg
